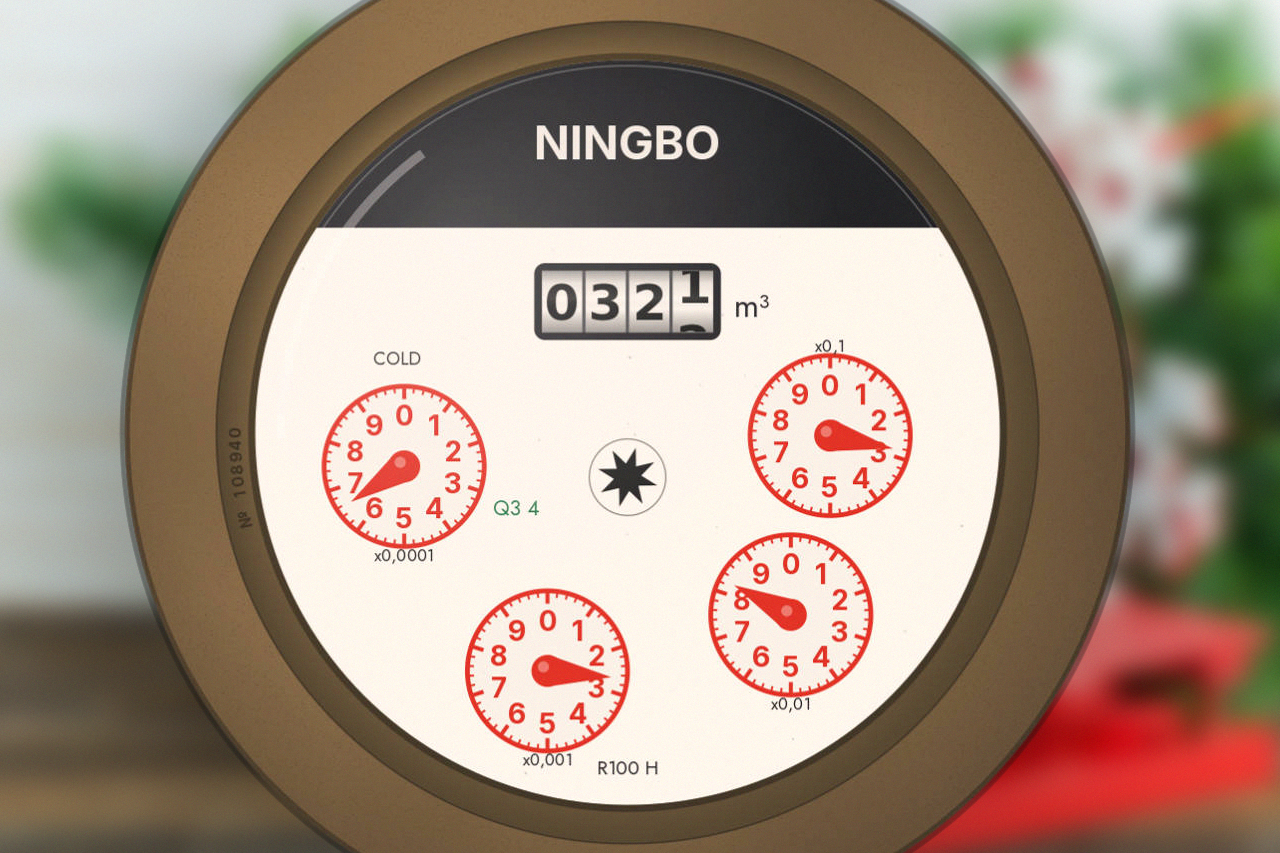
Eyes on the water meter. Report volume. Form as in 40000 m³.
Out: 321.2826 m³
